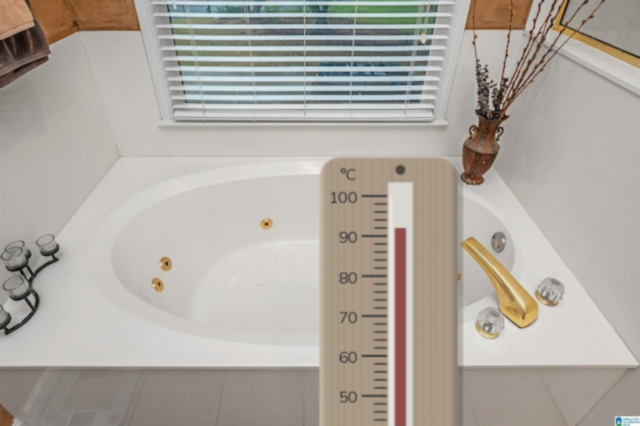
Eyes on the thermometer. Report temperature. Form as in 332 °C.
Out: 92 °C
